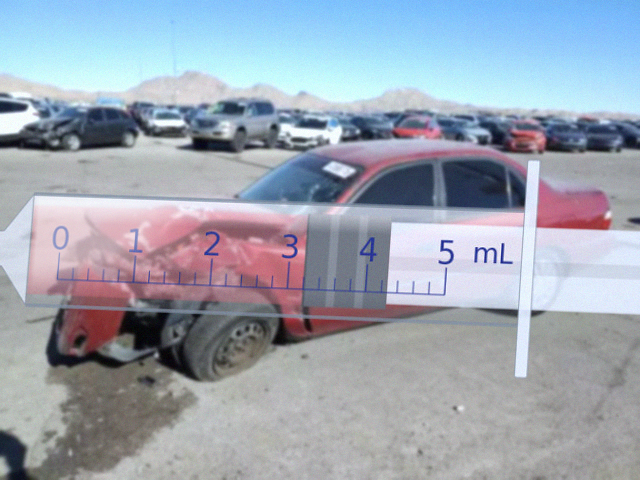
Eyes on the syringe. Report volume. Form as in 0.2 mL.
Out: 3.2 mL
